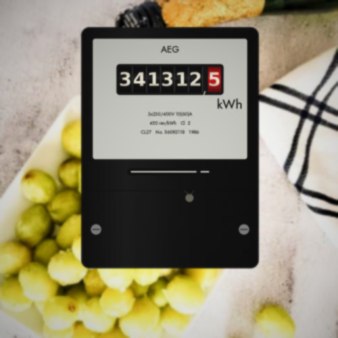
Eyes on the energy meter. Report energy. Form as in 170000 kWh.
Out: 341312.5 kWh
